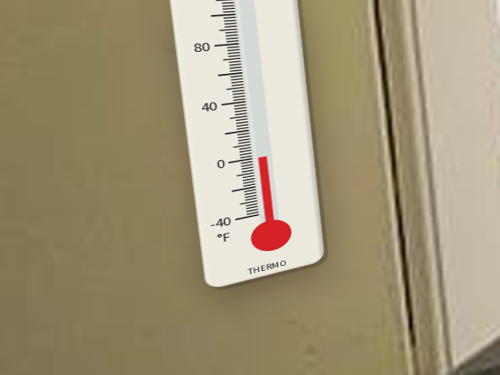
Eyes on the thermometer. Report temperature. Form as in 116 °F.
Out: 0 °F
